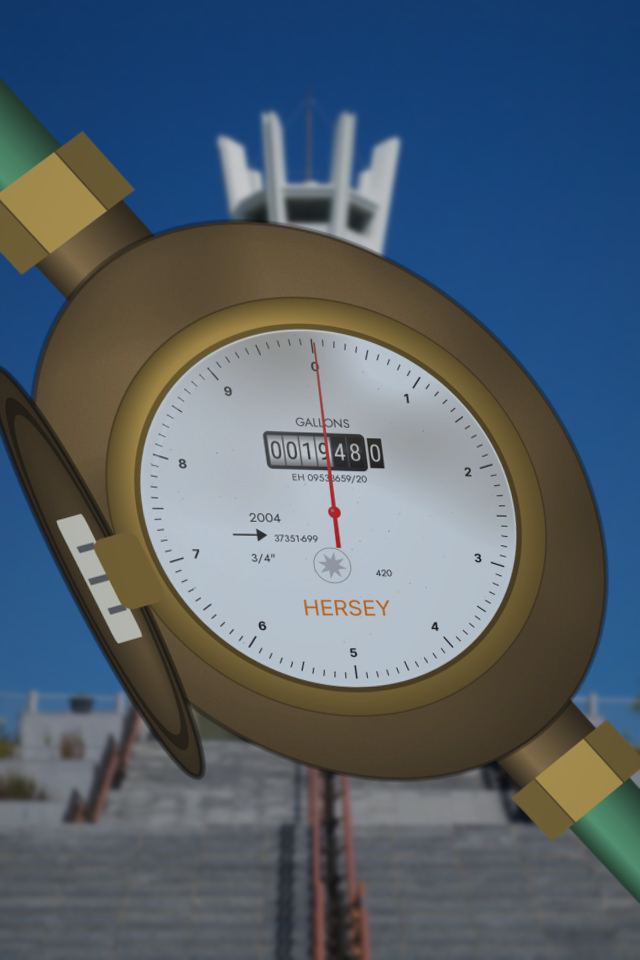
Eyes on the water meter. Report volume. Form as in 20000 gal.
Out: 19480.0 gal
